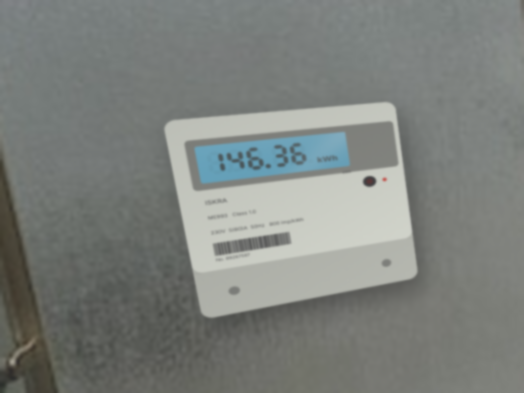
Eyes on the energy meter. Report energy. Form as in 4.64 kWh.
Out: 146.36 kWh
